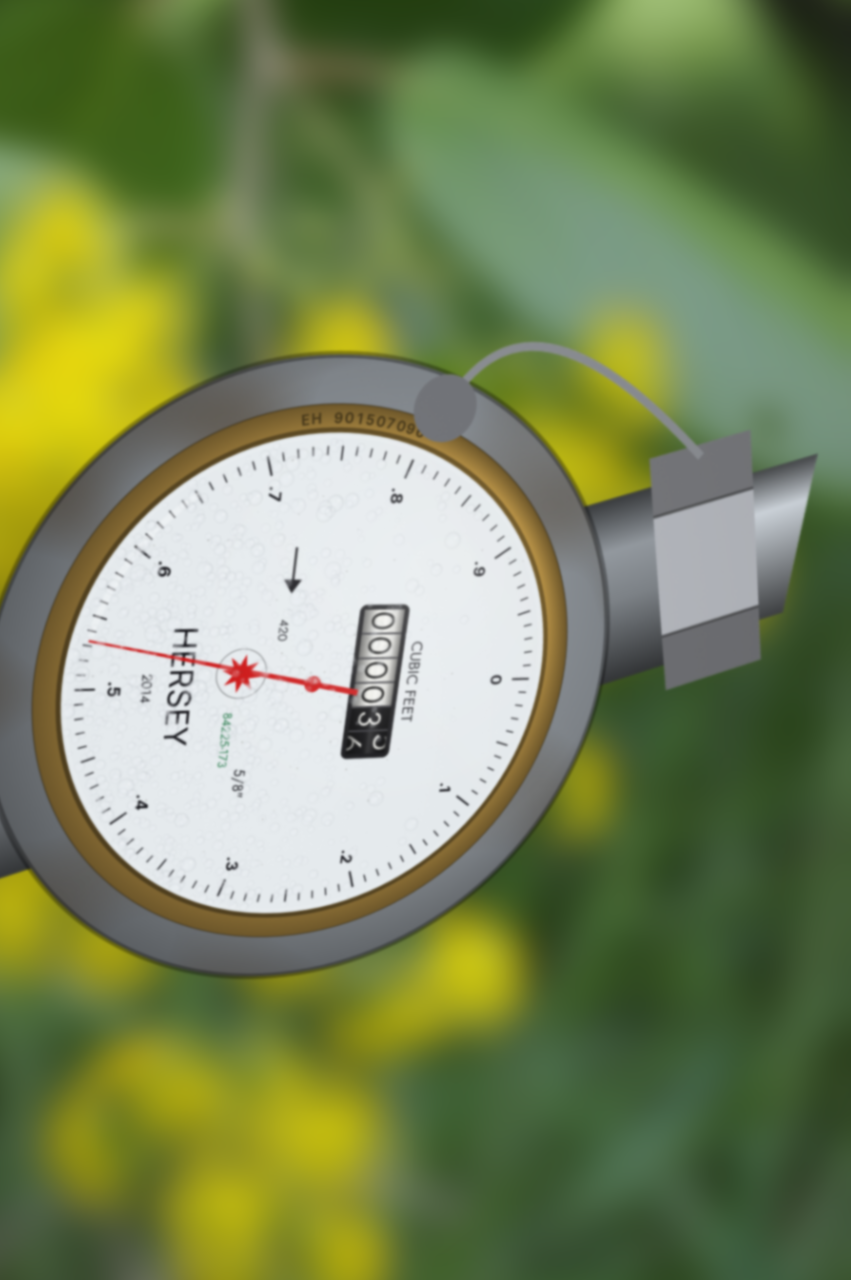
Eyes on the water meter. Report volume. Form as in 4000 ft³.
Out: 35.53 ft³
